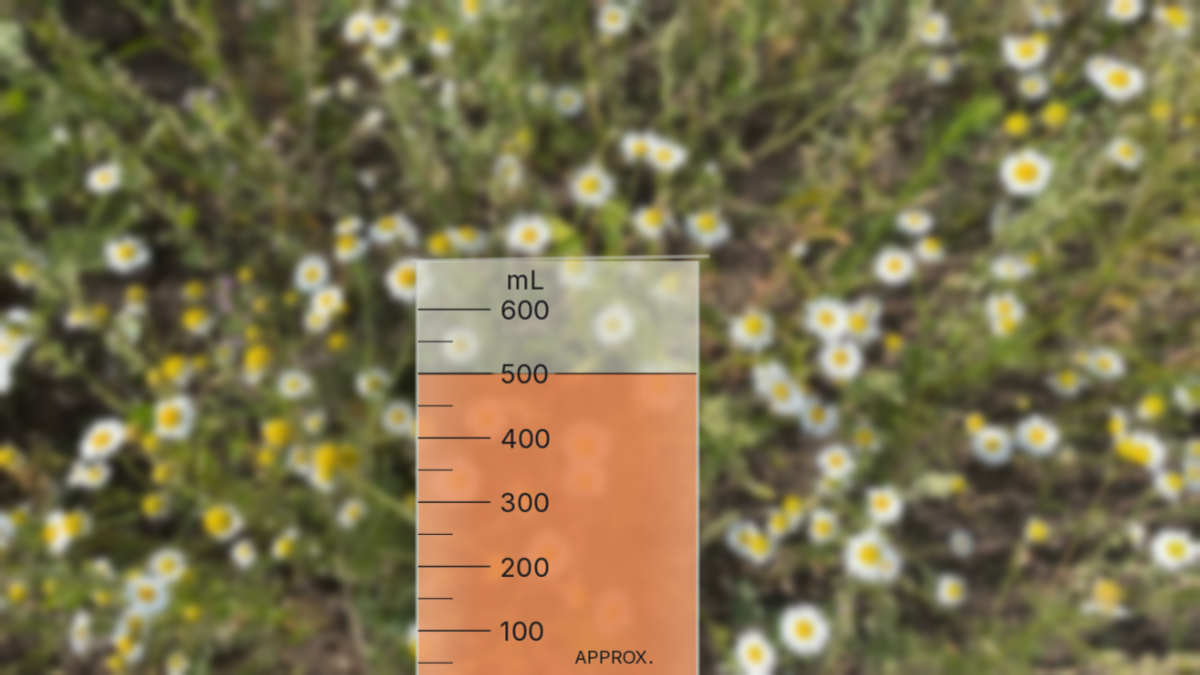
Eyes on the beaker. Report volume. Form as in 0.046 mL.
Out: 500 mL
